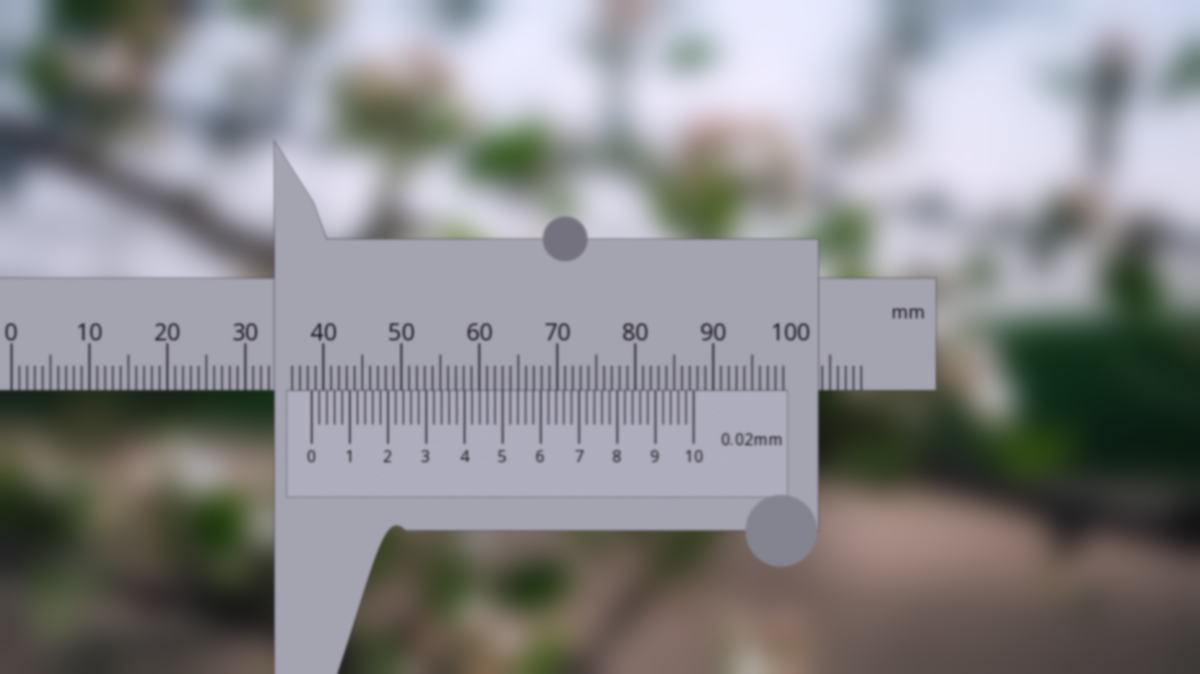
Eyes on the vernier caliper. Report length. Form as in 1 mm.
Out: 38.5 mm
